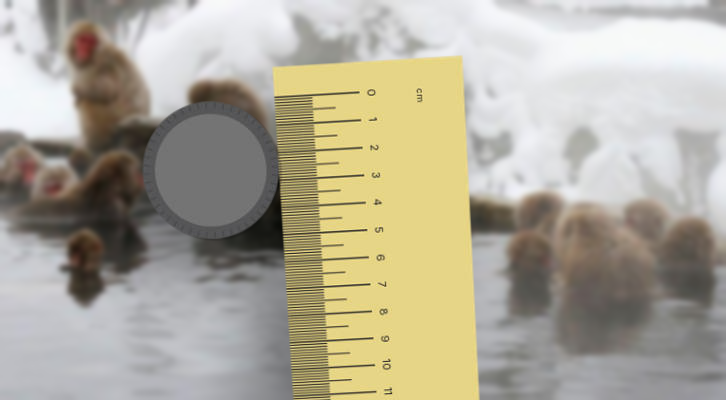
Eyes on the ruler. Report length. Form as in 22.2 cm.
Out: 5 cm
